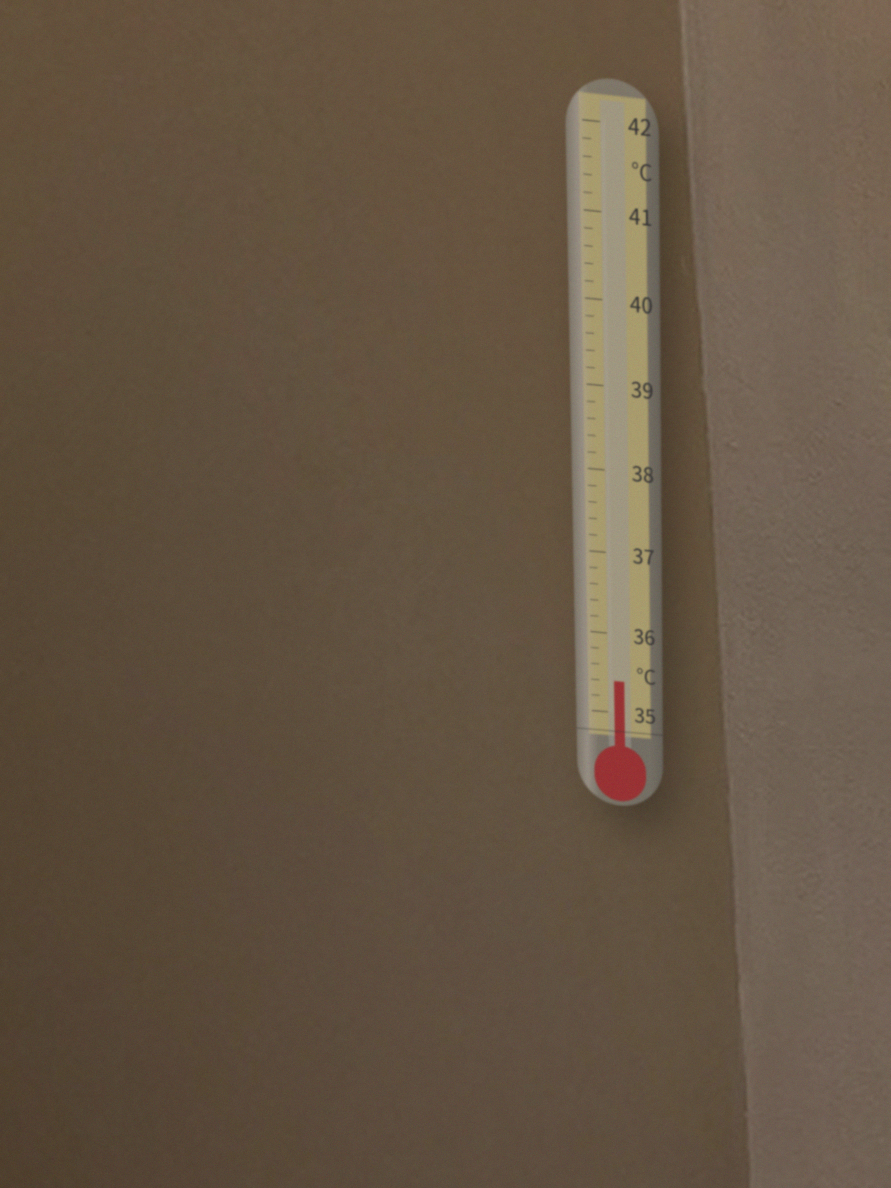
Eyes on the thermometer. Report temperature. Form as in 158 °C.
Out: 35.4 °C
